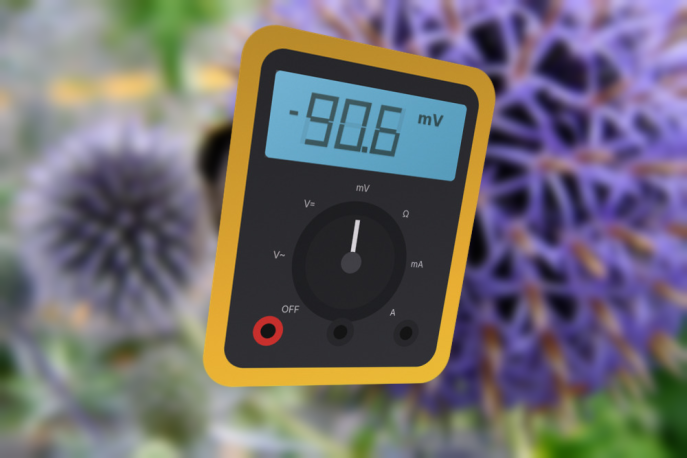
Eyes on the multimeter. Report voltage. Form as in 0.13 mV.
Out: -90.6 mV
